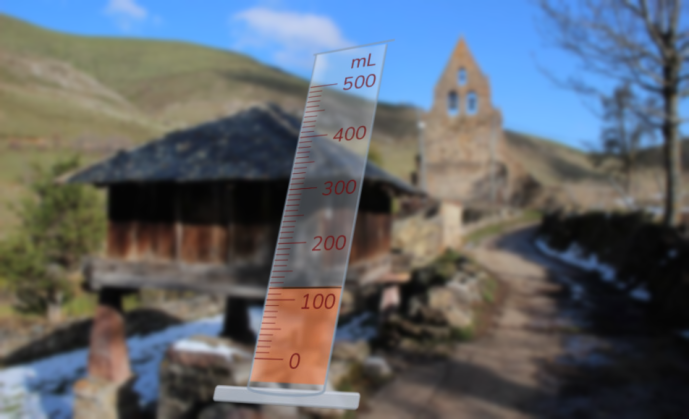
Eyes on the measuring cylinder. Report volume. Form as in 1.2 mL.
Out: 120 mL
